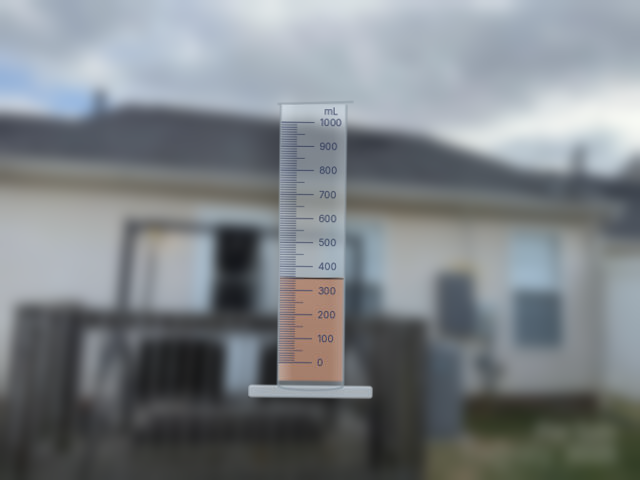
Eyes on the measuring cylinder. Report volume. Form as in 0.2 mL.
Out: 350 mL
